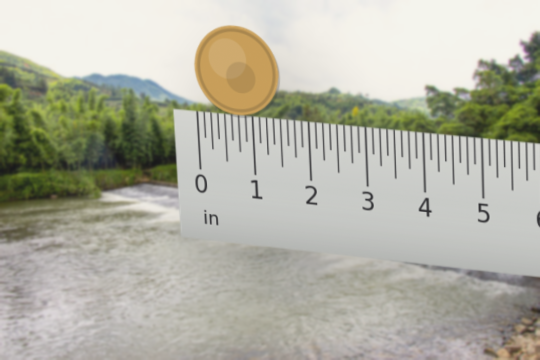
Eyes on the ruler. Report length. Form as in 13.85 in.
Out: 1.5 in
